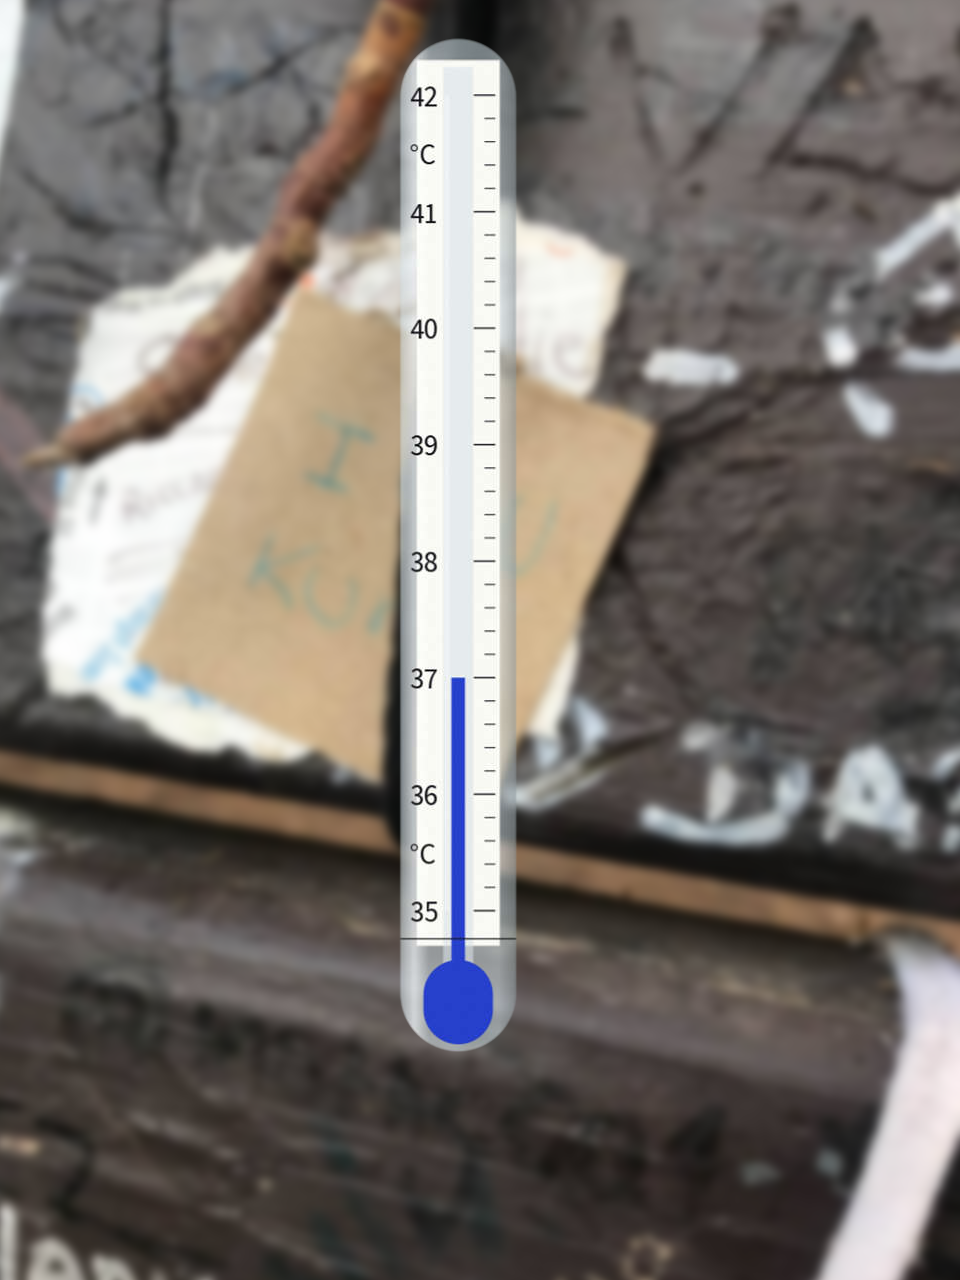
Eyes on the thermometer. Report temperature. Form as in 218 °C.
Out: 37 °C
